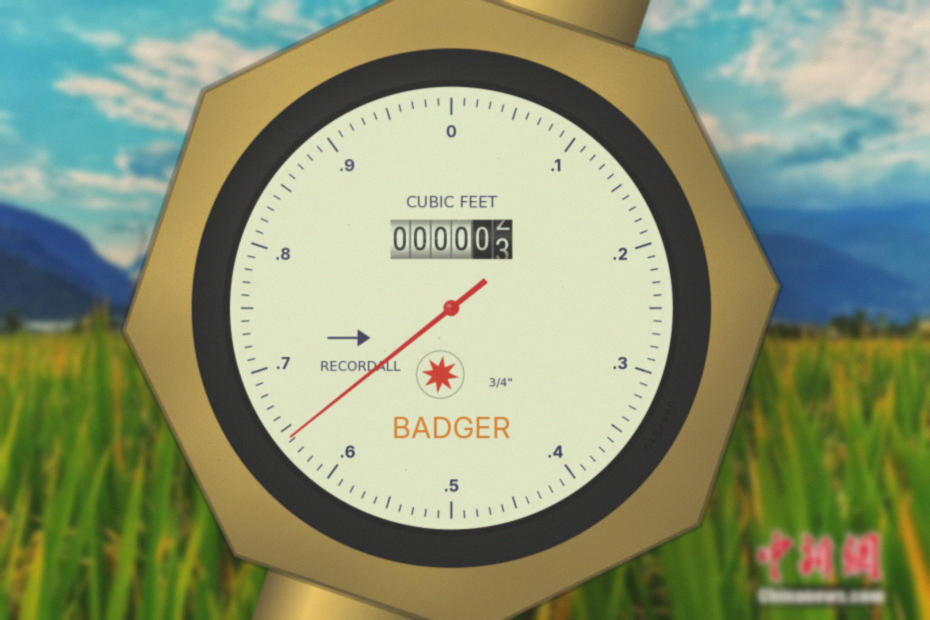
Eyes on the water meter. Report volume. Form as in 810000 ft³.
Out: 2.64 ft³
